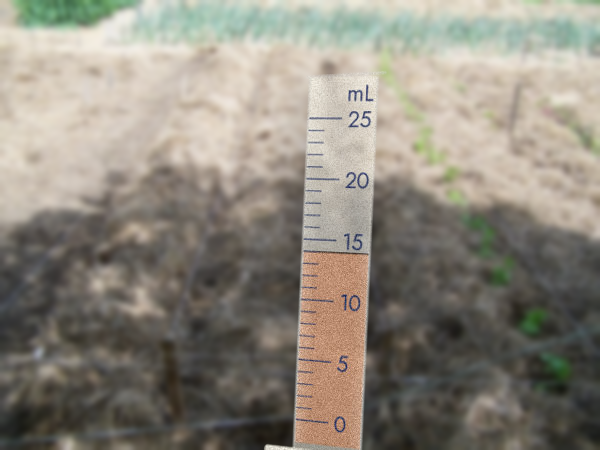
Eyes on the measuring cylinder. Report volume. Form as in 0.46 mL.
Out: 14 mL
